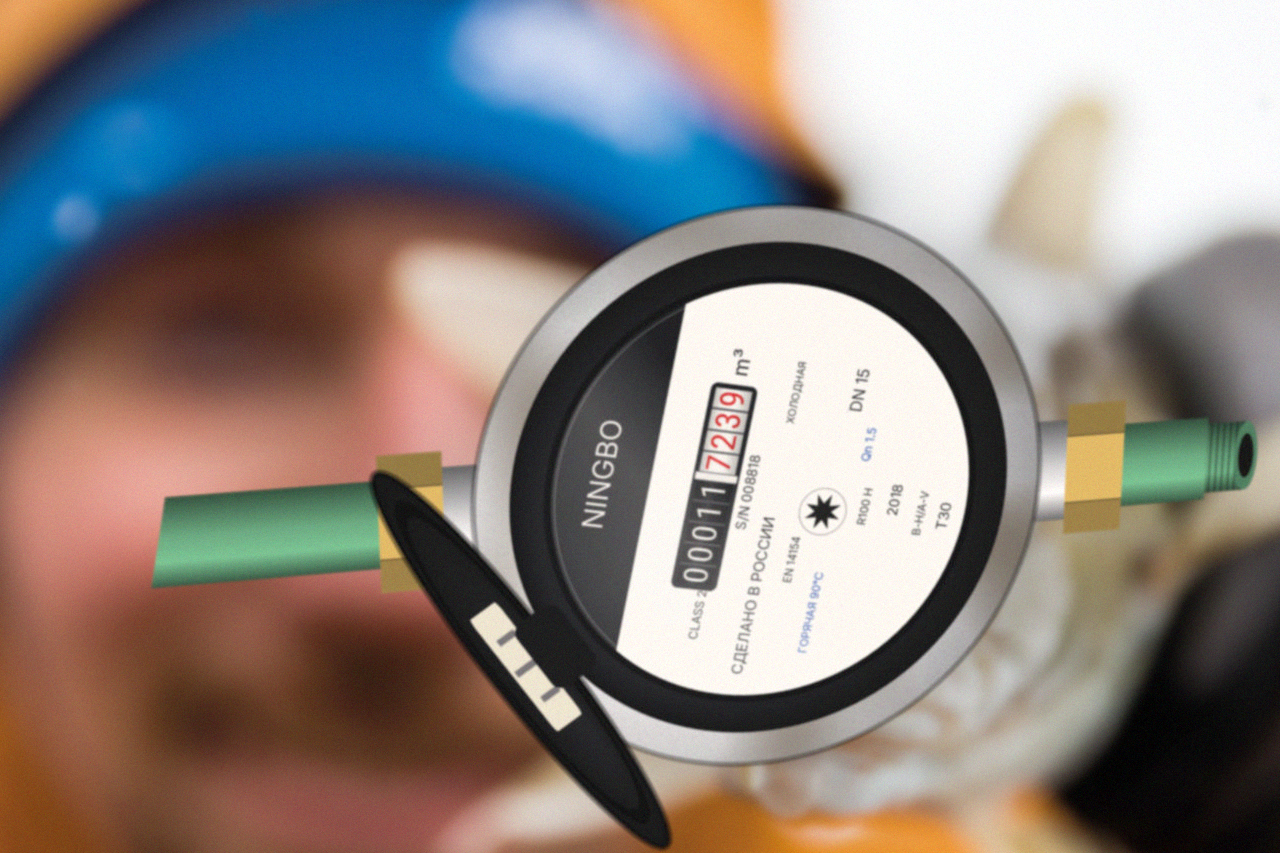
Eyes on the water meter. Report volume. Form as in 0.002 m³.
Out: 11.7239 m³
